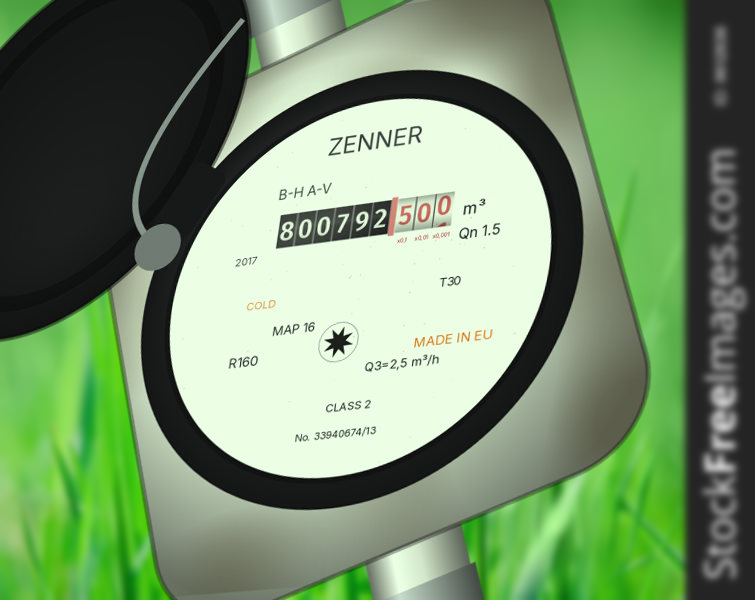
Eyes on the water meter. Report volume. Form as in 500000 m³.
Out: 800792.500 m³
